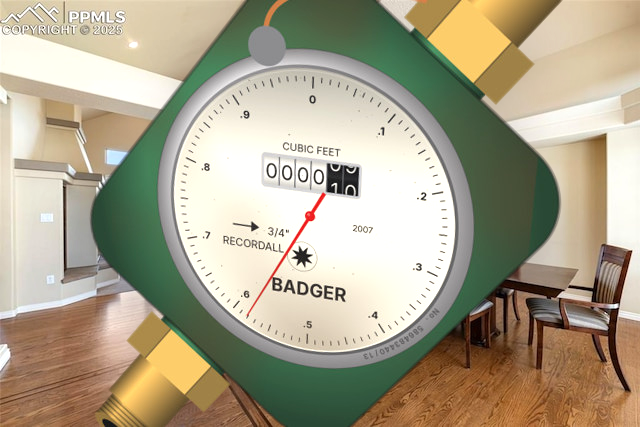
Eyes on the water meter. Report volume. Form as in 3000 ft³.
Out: 9.58 ft³
